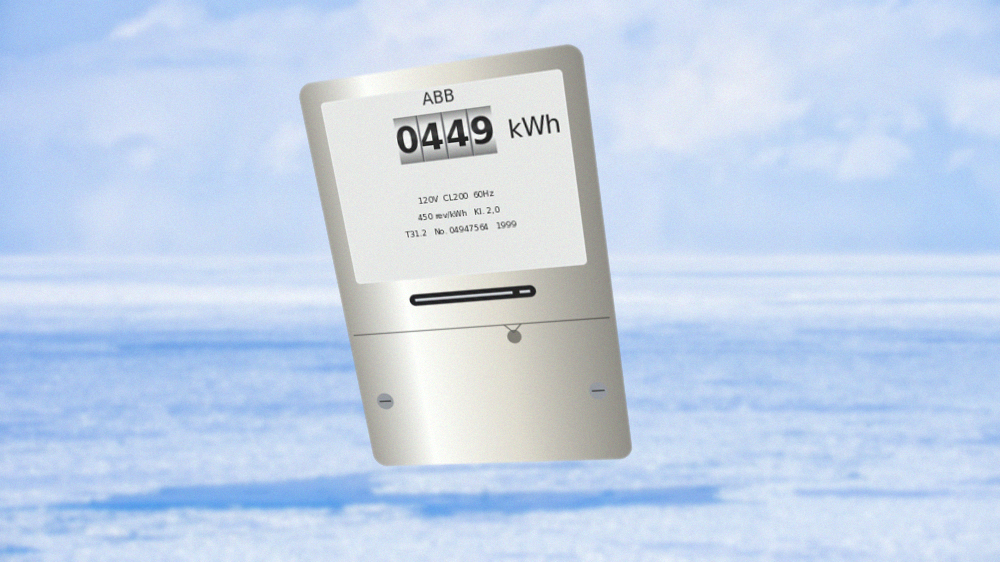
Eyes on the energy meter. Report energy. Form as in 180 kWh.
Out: 449 kWh
